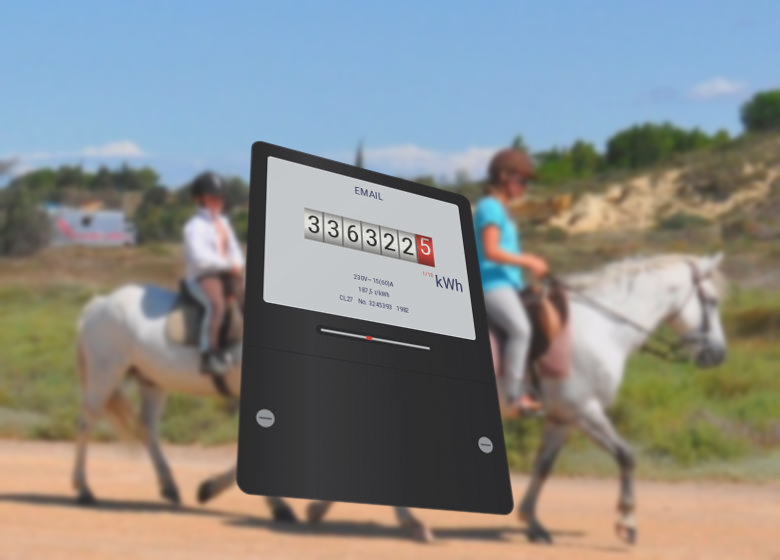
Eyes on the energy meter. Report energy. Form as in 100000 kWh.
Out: 336322.5 kWh
